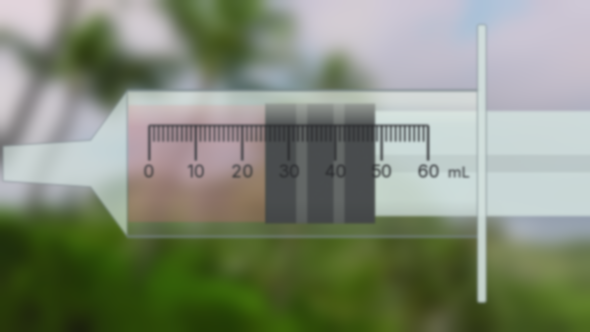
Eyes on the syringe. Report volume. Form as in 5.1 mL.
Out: 25 mL
